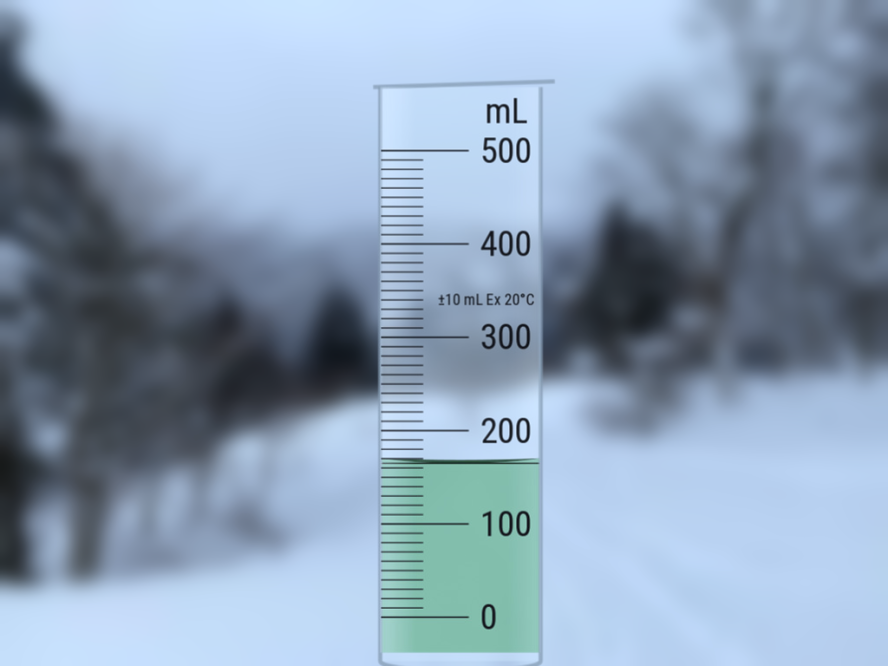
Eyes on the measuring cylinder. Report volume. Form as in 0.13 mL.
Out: 165 mL
